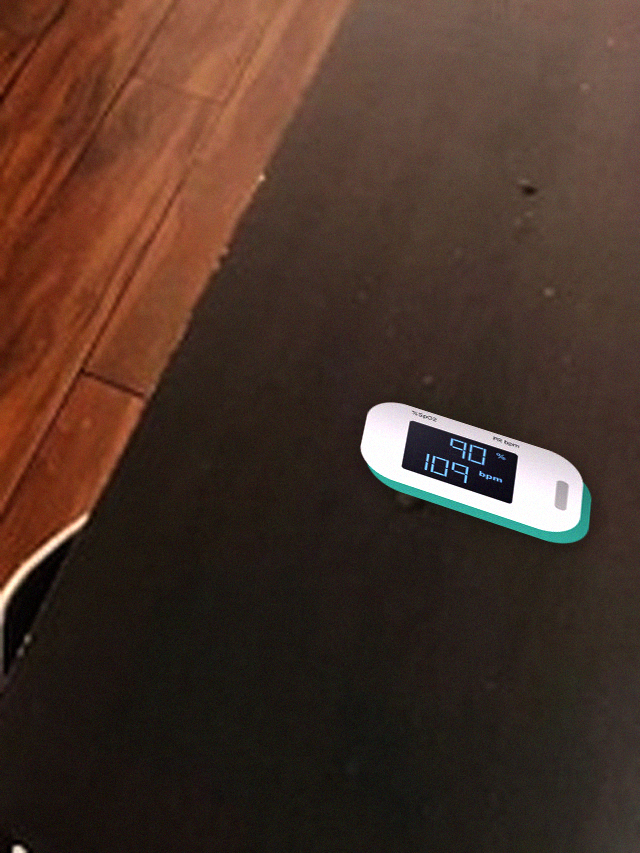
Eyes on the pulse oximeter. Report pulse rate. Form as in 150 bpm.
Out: 109 bpm
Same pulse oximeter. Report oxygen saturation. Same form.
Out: 90 %
